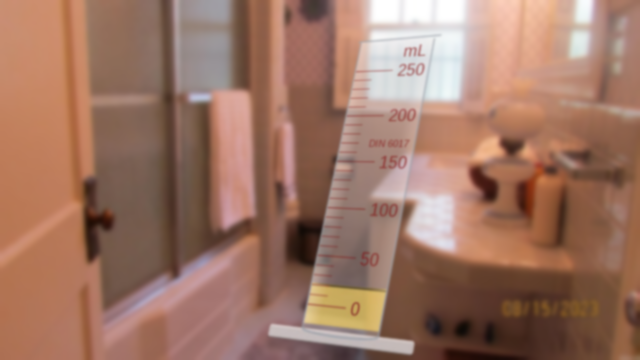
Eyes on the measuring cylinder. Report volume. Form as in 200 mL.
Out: 20 mL
